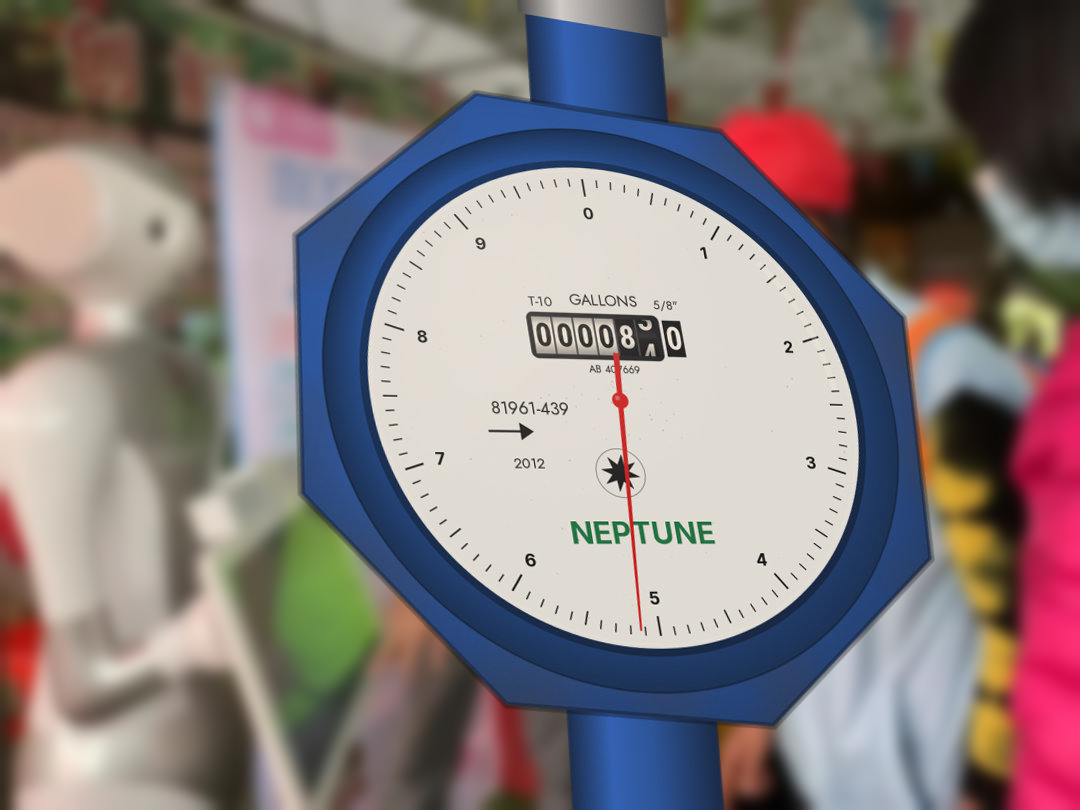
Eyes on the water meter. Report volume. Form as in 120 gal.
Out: 835.1 gal
